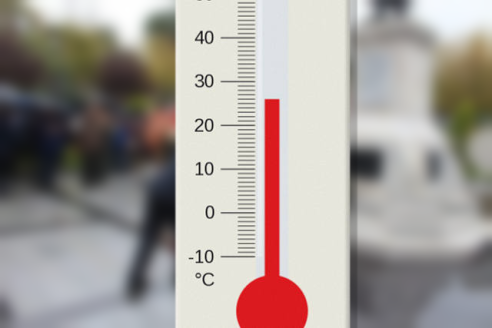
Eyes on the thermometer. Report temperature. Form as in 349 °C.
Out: 26 °C
